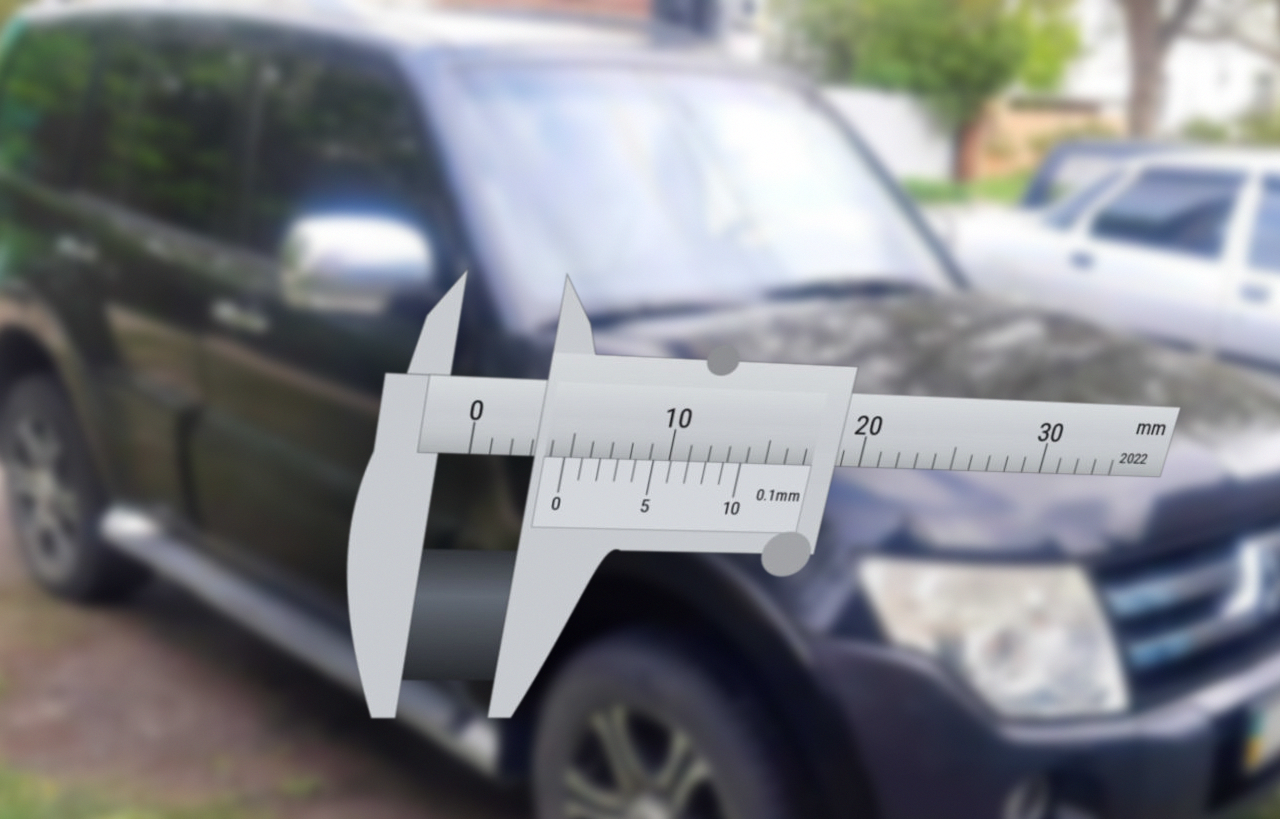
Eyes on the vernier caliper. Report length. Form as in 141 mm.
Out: 4.7 mm
